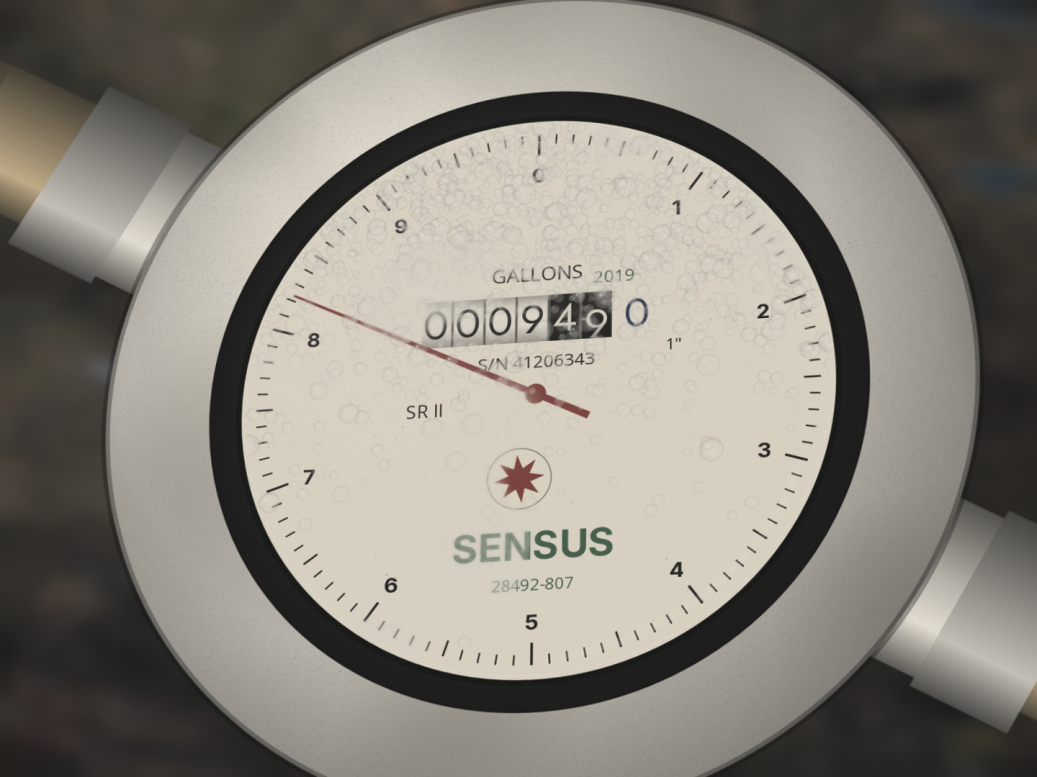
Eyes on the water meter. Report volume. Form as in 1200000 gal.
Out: 9488.2 gal
